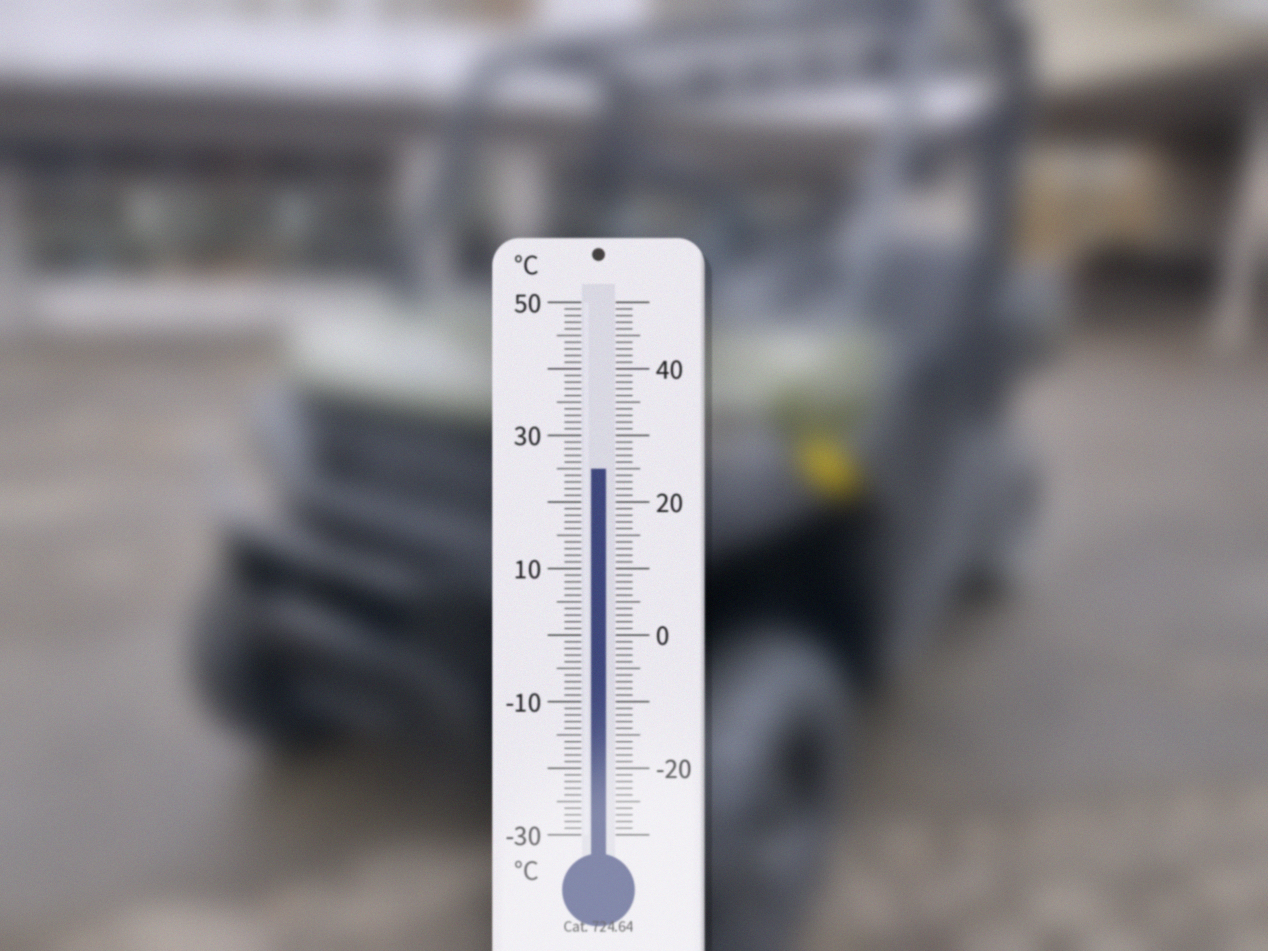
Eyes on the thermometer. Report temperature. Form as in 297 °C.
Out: 25 °C
